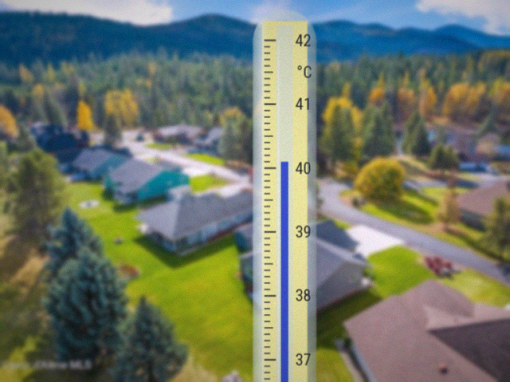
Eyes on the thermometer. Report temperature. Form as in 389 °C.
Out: 40.1 °C
